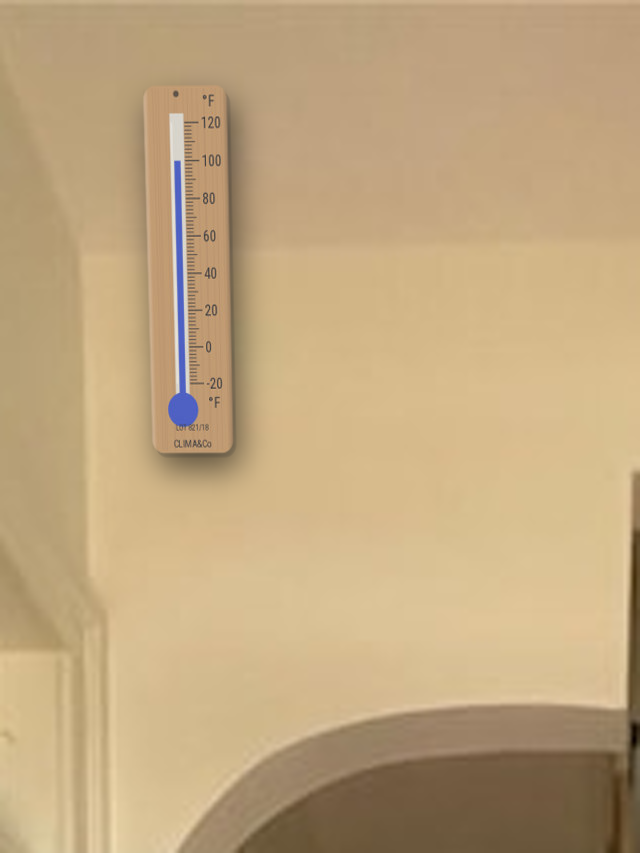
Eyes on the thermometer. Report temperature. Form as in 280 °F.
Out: 100 °F
